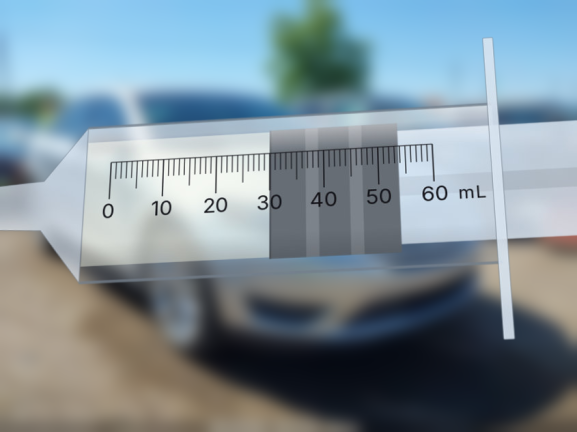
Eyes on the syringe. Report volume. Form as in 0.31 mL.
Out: 30 mL
